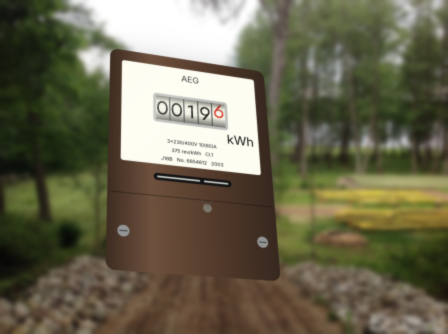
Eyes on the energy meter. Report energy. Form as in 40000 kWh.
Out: 19.6 kWh
